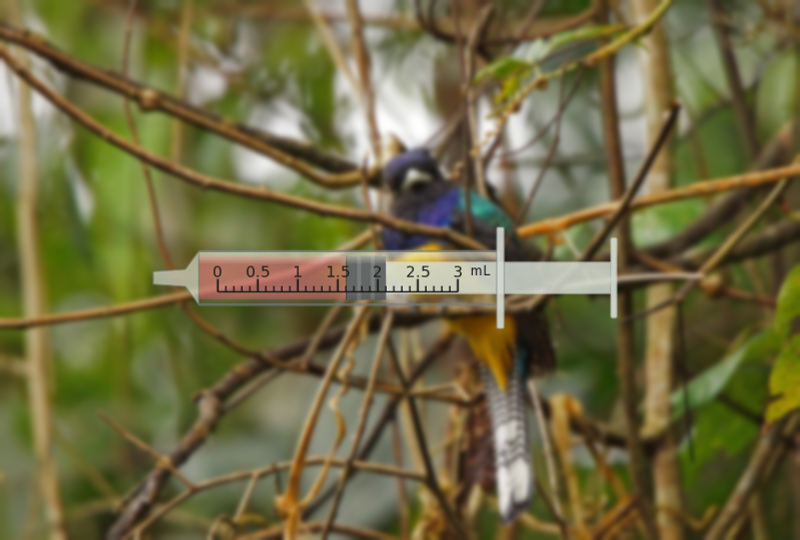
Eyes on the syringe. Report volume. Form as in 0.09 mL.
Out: 1.6 mL
